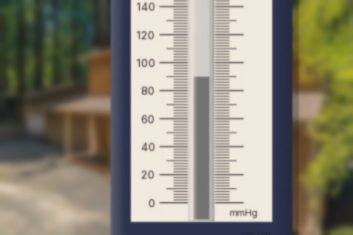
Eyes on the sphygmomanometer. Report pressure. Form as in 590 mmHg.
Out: 90 mmHg
